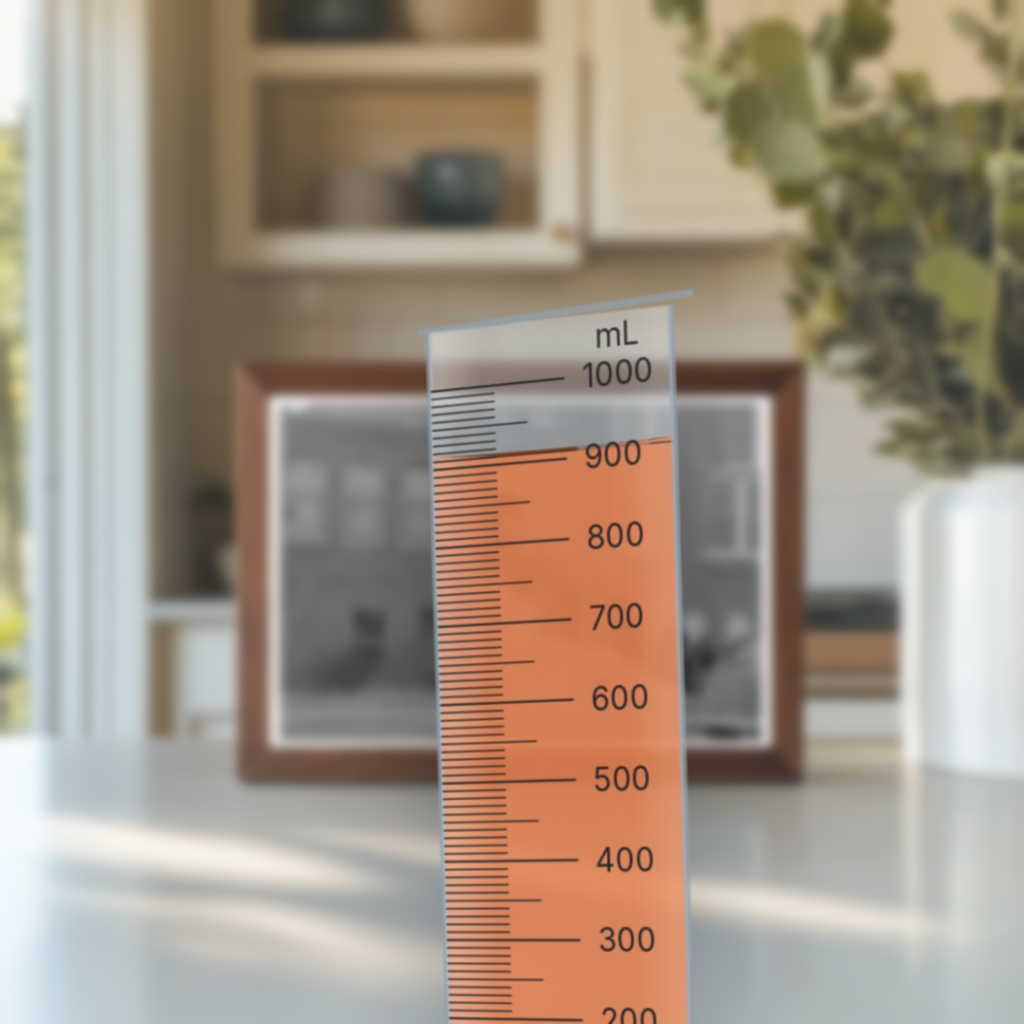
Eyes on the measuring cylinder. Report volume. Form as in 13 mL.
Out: 910 mL
